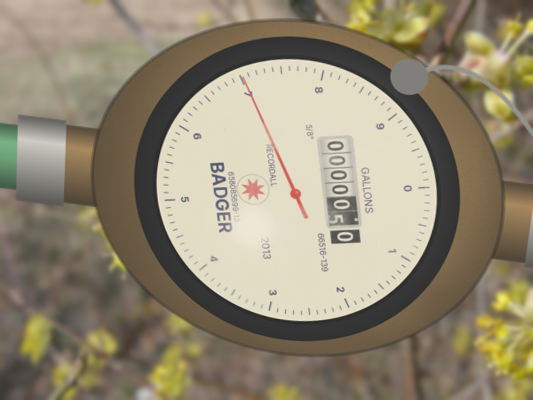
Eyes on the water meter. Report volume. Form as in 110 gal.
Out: 47.0 gal
